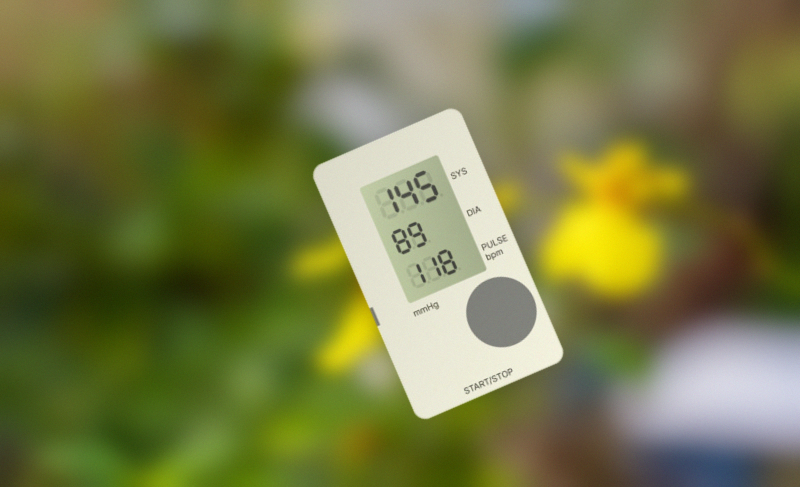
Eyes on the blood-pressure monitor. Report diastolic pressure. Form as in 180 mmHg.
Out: 89 mmHg
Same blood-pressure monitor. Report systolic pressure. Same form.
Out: 145 mmHg
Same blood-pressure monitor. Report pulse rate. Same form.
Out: 118 bpm
